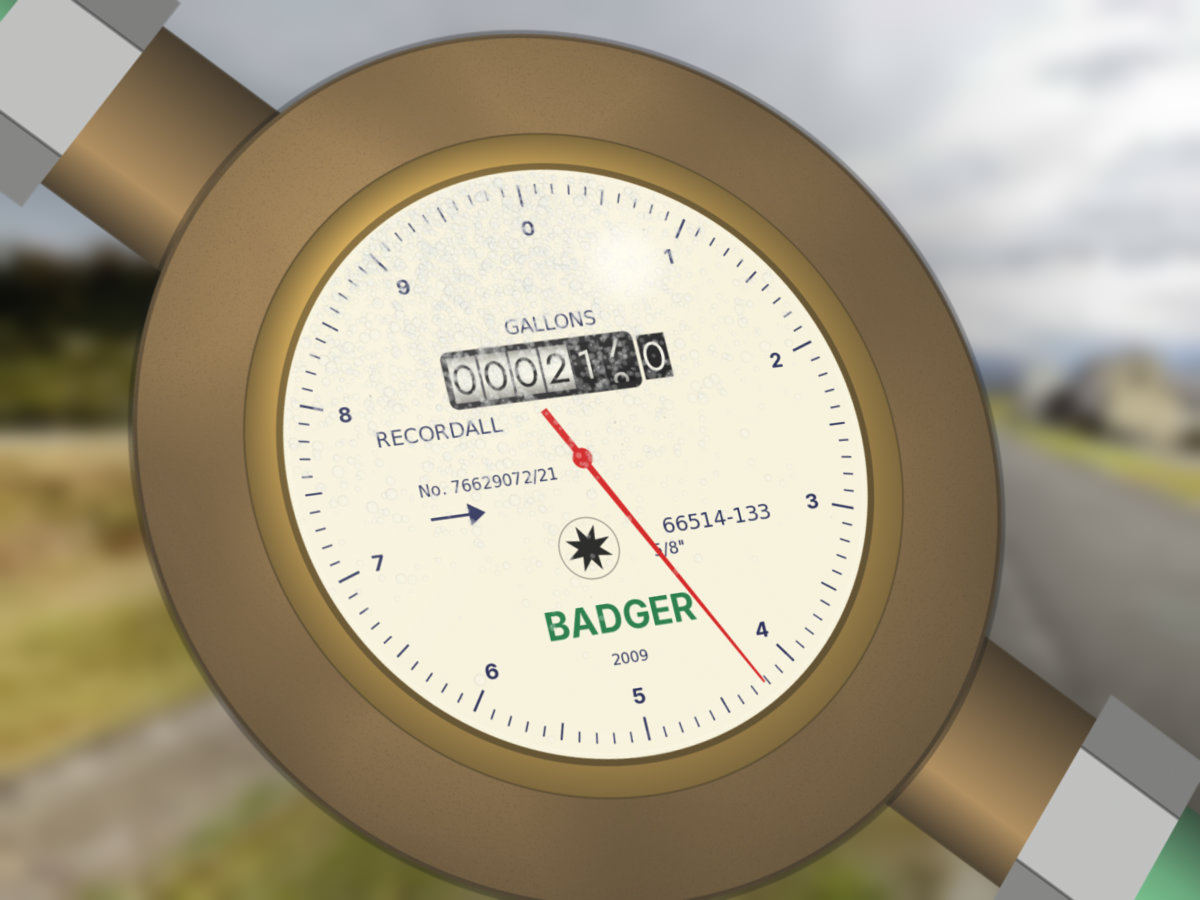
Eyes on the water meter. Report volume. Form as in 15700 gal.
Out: 2174.2 gal
